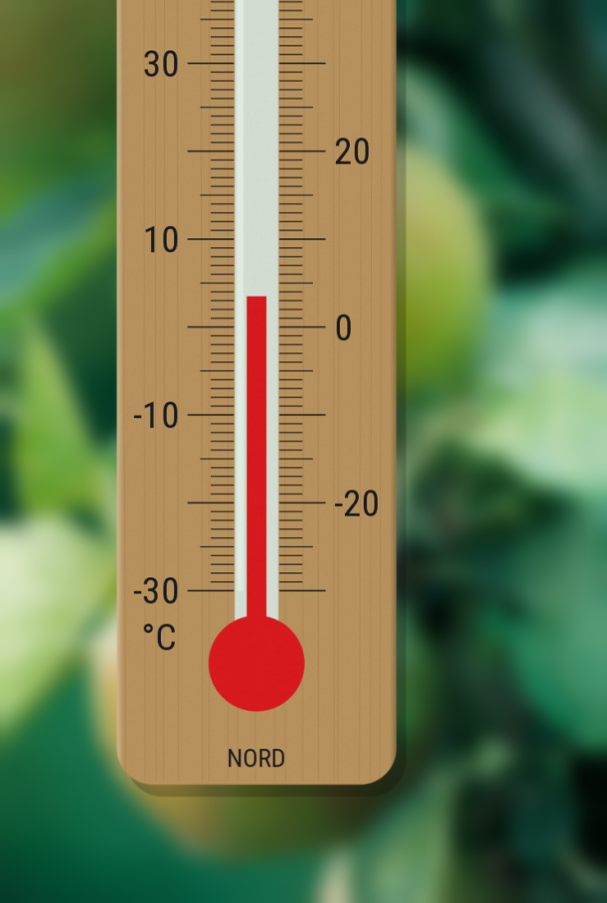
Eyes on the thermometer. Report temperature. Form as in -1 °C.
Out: 3.5 °C
